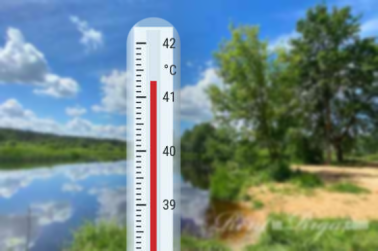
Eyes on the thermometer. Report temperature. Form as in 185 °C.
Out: 41.3 °C
